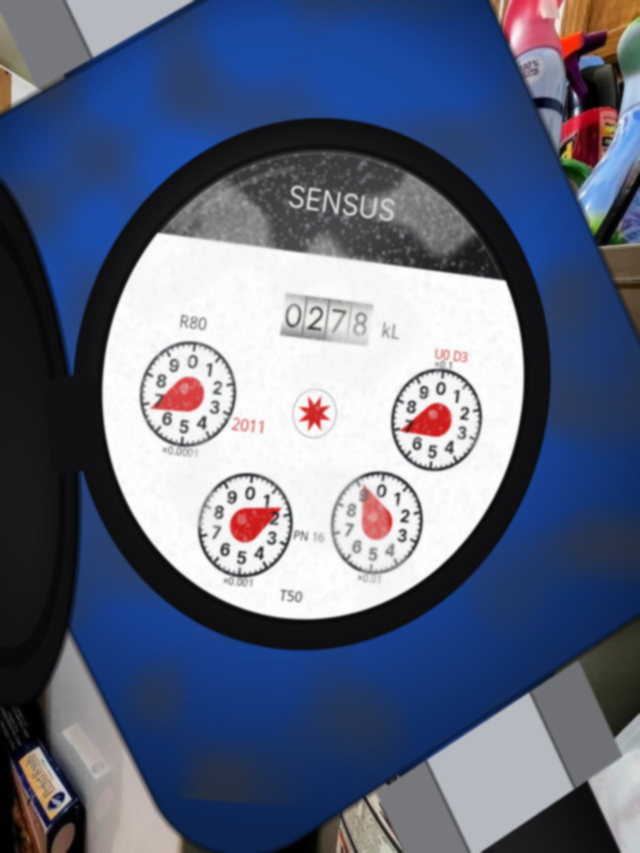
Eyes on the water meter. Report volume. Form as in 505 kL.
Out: 278.6916 kL
